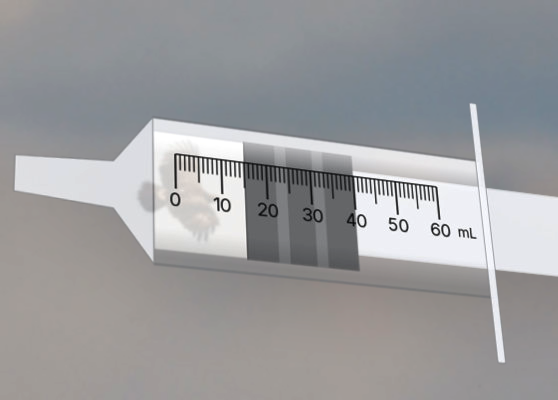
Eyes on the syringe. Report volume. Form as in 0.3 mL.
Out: 15 mL
